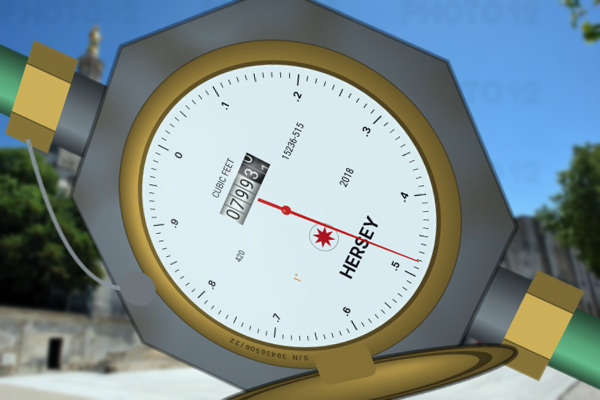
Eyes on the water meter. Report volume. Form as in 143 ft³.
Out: 79930.48 ft³
